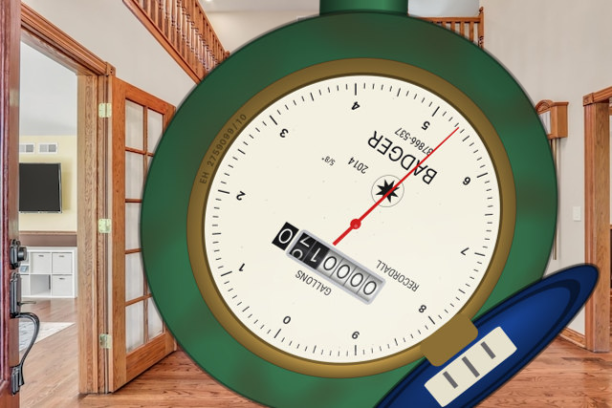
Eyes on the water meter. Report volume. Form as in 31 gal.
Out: 165.3 gal
